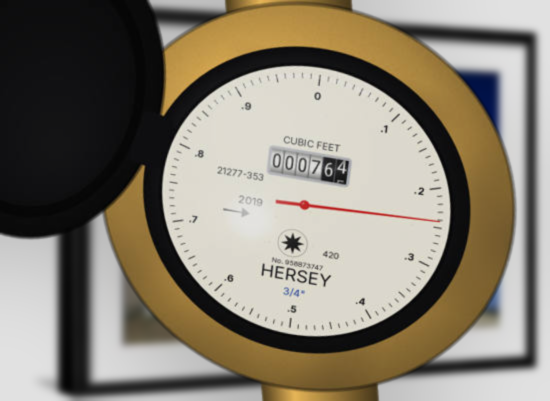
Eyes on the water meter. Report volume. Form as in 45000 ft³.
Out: 764.24 ft³
